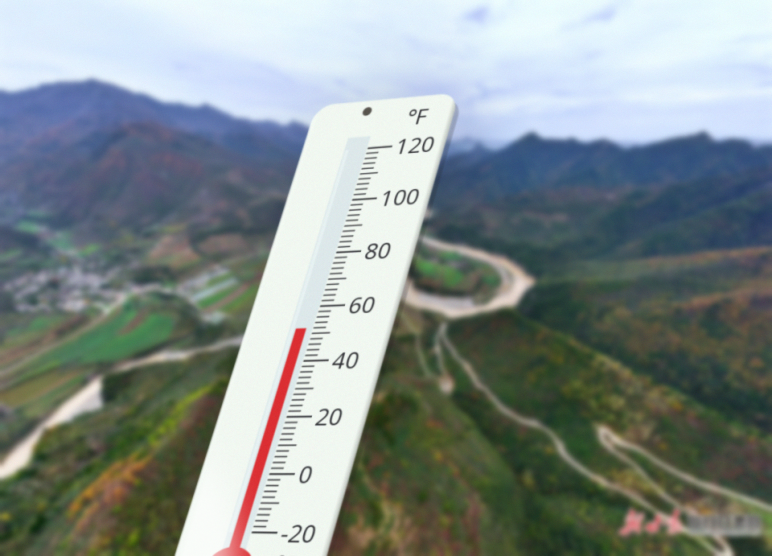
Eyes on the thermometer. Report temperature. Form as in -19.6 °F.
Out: 52 °F
